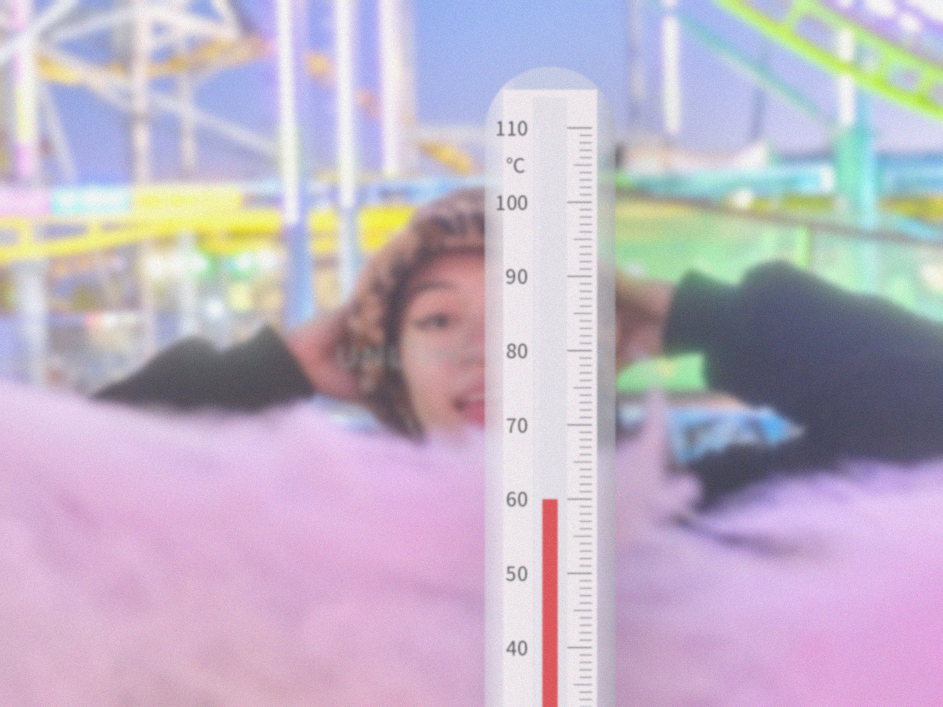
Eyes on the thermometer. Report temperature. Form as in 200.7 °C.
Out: 60 °C
